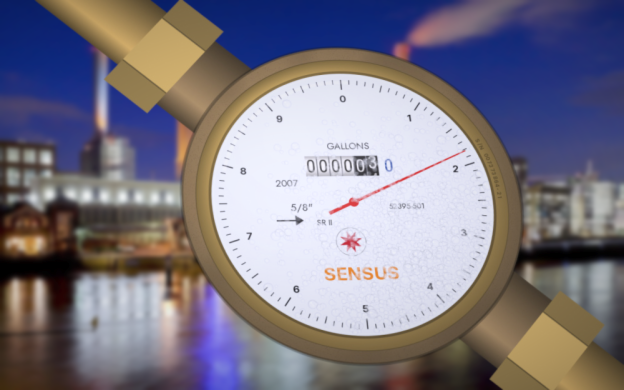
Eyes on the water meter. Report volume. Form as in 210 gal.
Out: 31.8 gal
